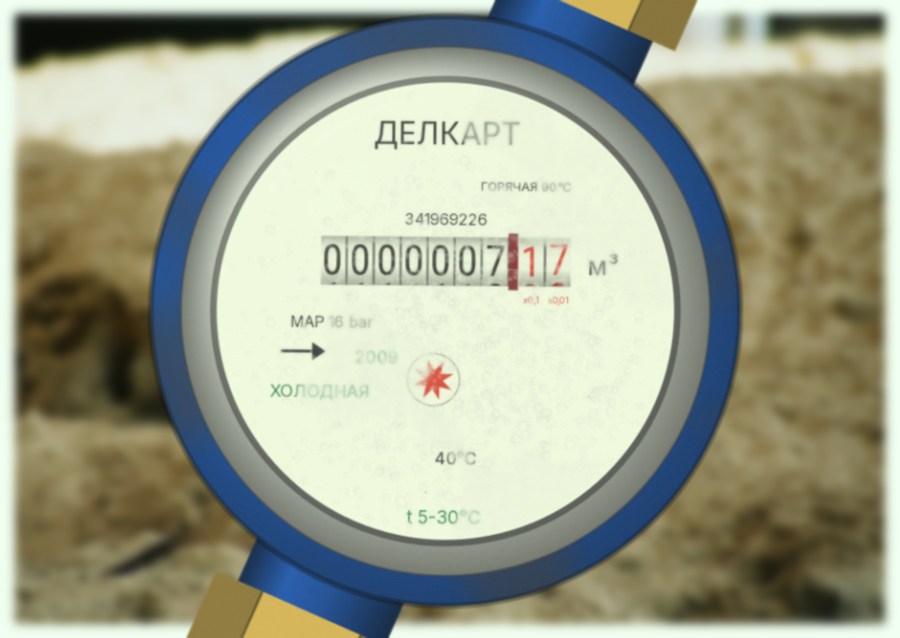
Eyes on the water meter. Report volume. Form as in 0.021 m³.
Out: 7.17 m³
